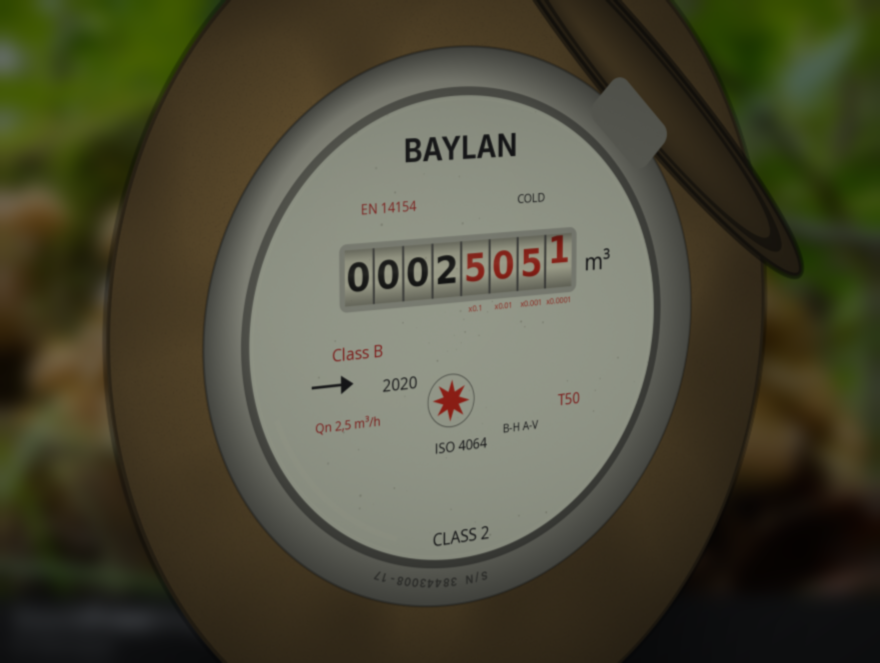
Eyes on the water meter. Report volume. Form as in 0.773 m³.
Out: 2.5051 m³
